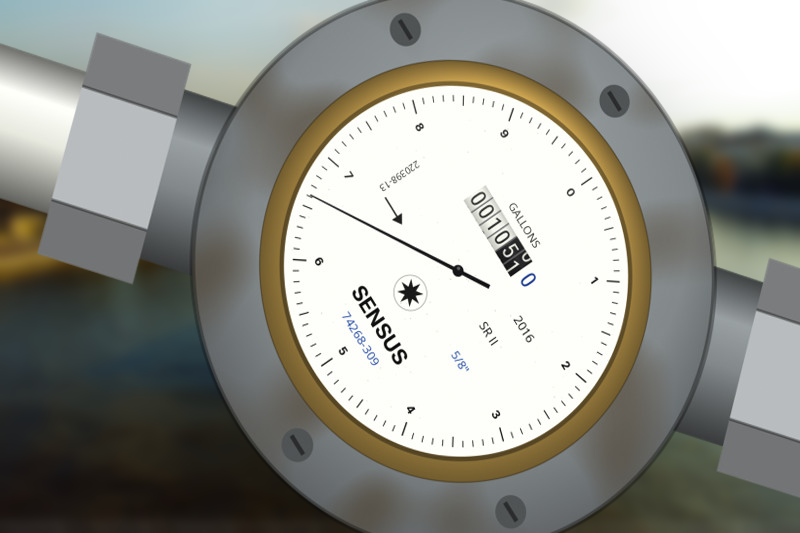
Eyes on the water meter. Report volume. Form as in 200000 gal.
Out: 10506.6 gal
